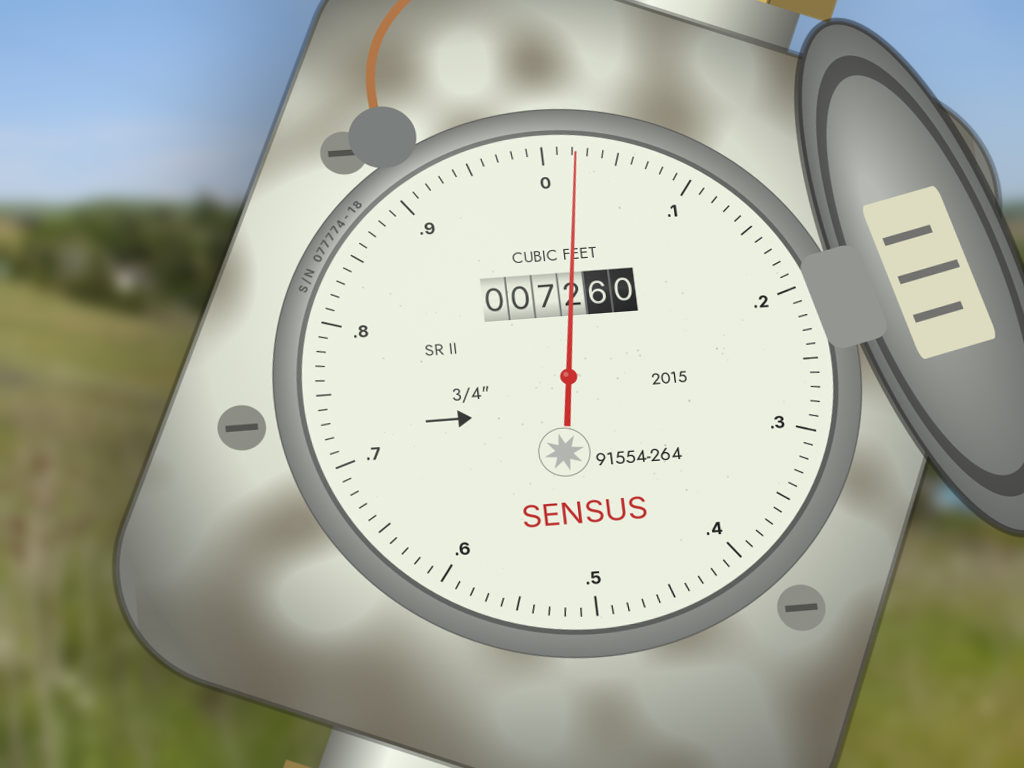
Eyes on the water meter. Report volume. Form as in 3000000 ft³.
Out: 7260.02 ft³
